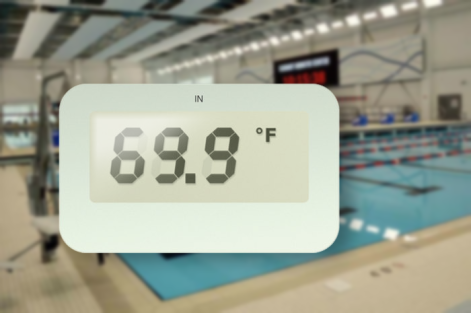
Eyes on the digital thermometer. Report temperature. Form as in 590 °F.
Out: 69.9 °F
